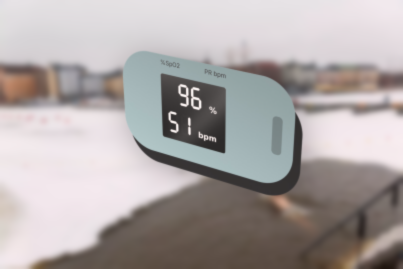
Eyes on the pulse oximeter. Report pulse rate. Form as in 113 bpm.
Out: 51 bpm
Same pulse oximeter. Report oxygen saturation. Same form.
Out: 96 %
